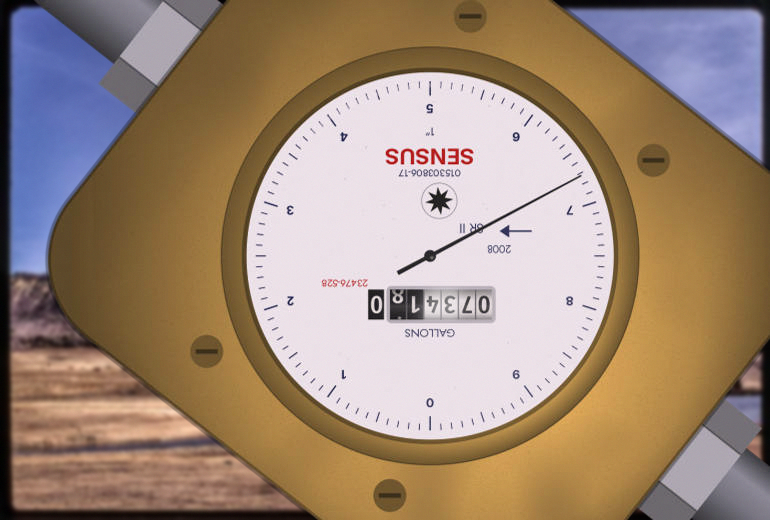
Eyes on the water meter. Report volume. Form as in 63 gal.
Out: 734176.7 gal
